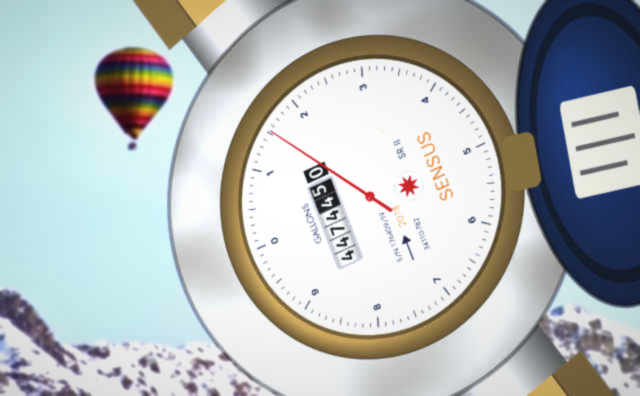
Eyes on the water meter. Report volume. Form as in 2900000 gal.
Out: 4474451.5 gal
